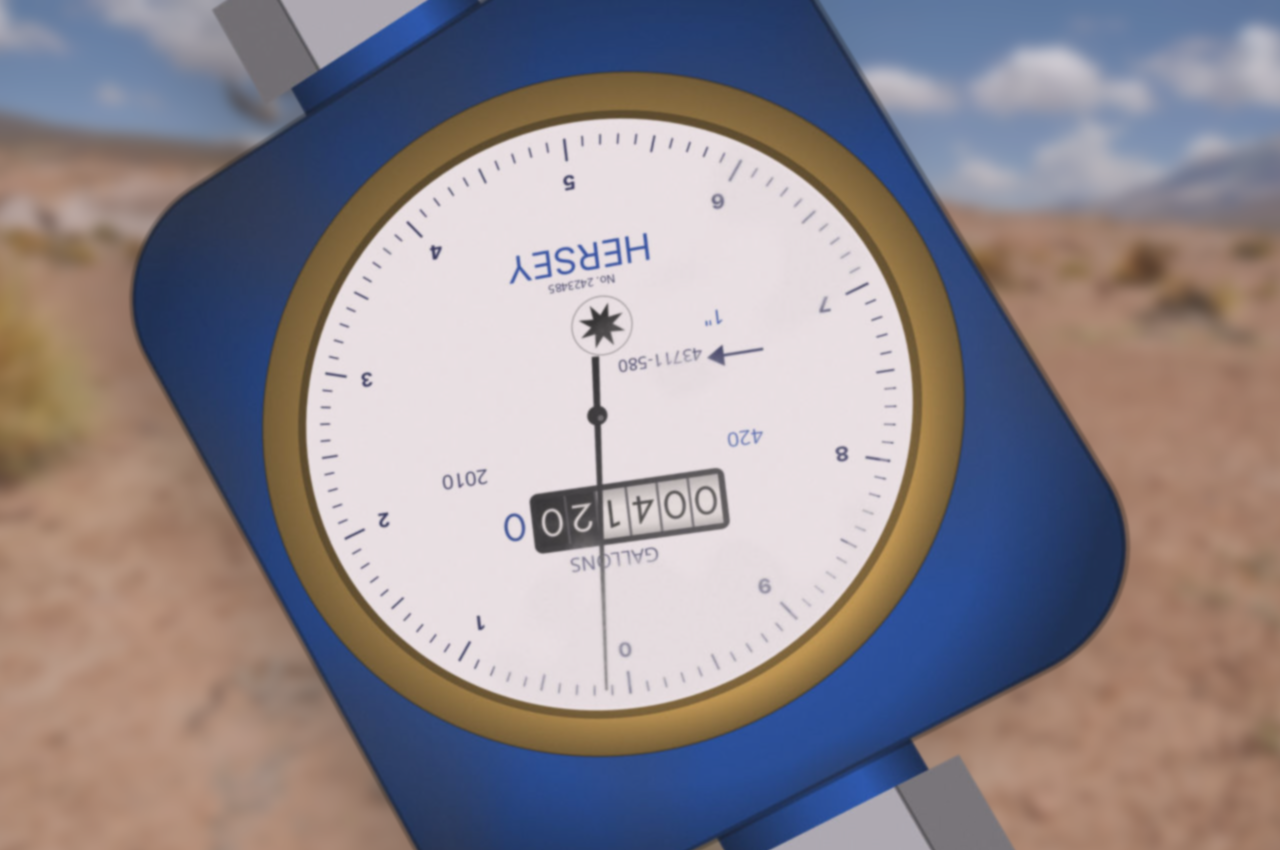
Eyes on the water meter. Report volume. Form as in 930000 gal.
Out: 41200.1 gal
